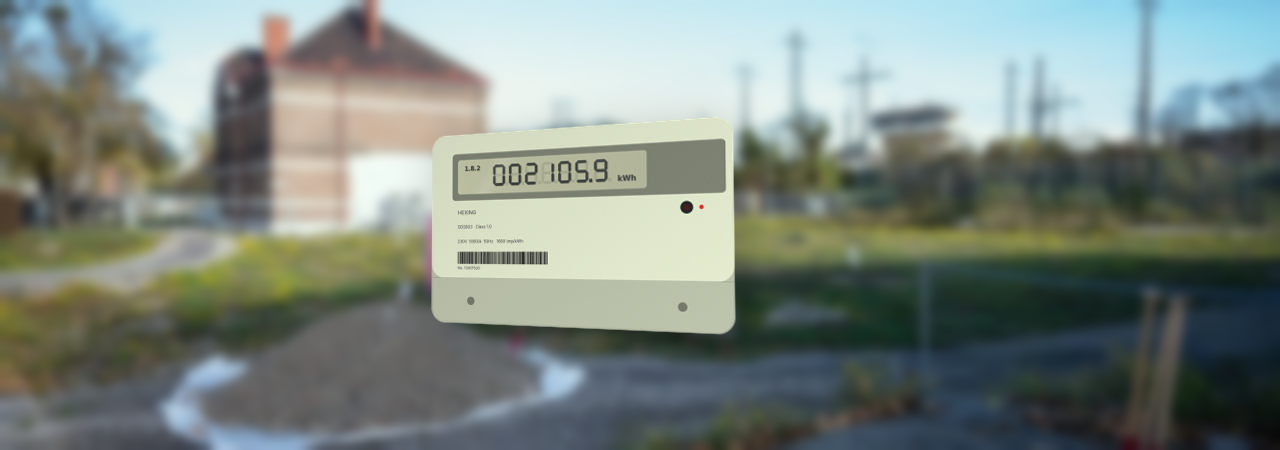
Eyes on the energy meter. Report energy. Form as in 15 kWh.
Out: 2105.9 kWh
